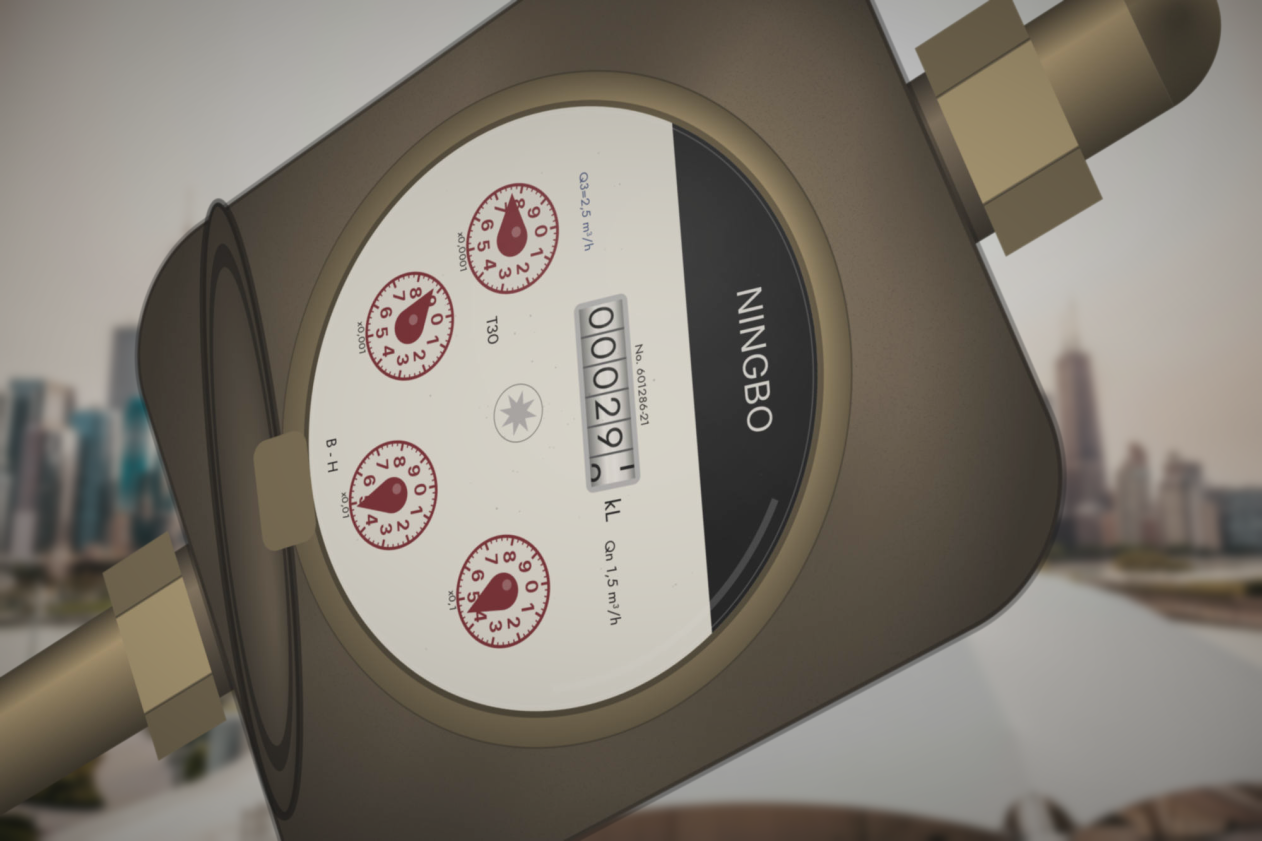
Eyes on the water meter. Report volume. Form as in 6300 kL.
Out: 291.4487 kL
